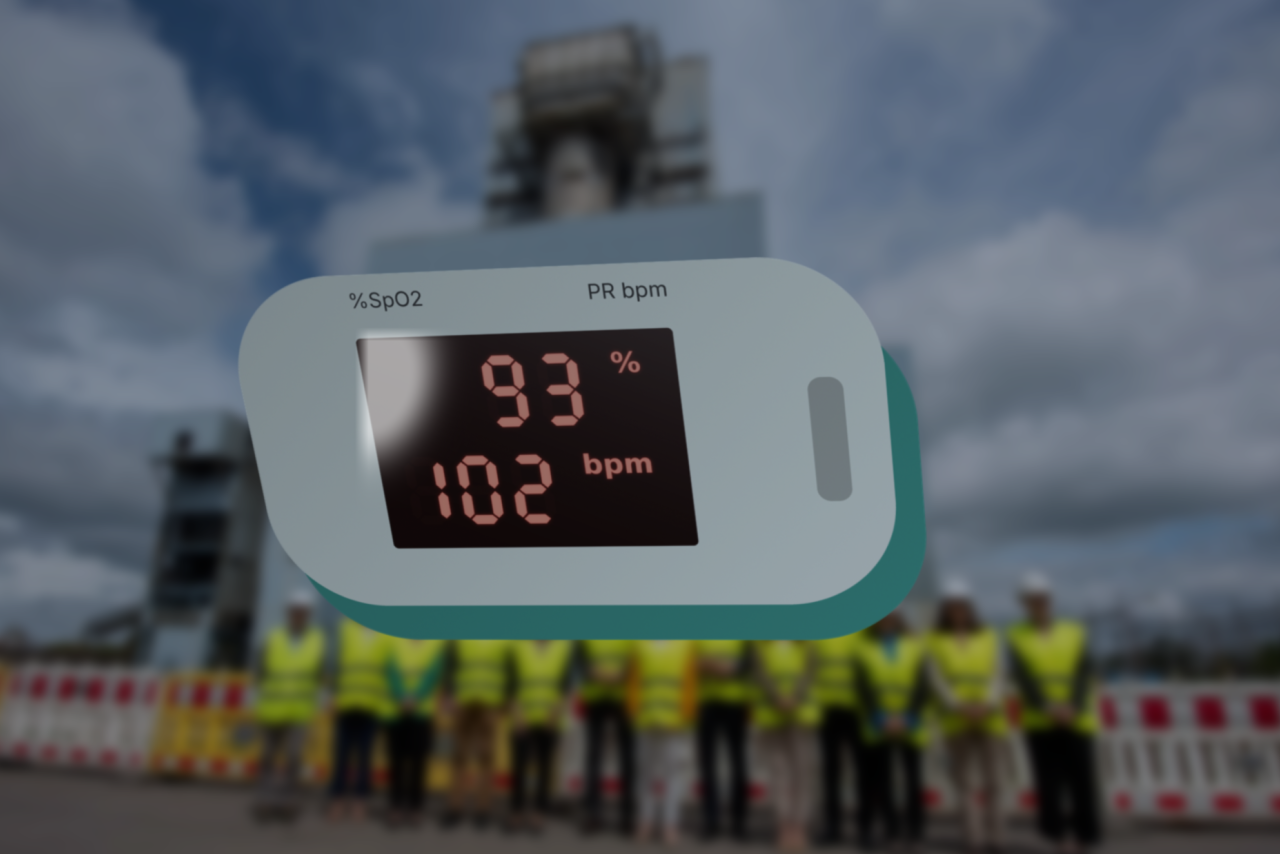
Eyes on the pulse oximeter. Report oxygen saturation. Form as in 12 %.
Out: 93 %
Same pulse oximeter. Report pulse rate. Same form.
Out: 102 bpm
